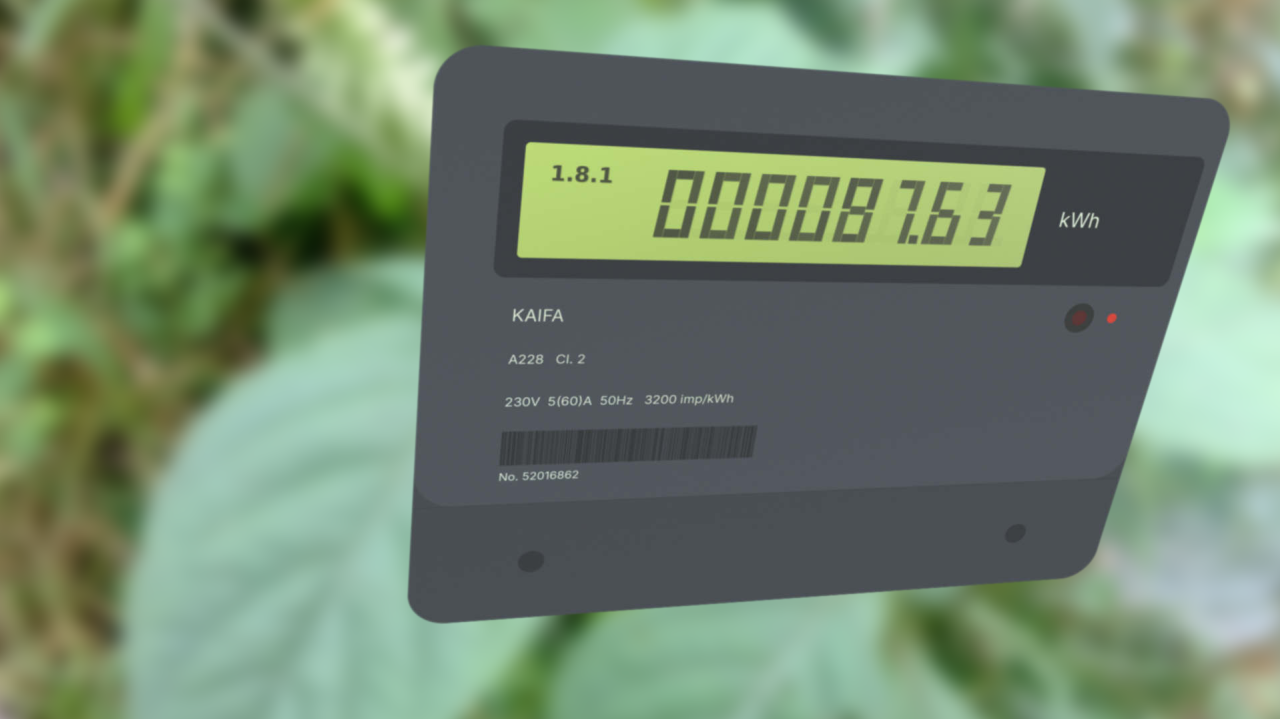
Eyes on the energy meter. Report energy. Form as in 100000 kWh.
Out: 87.63 kWh
